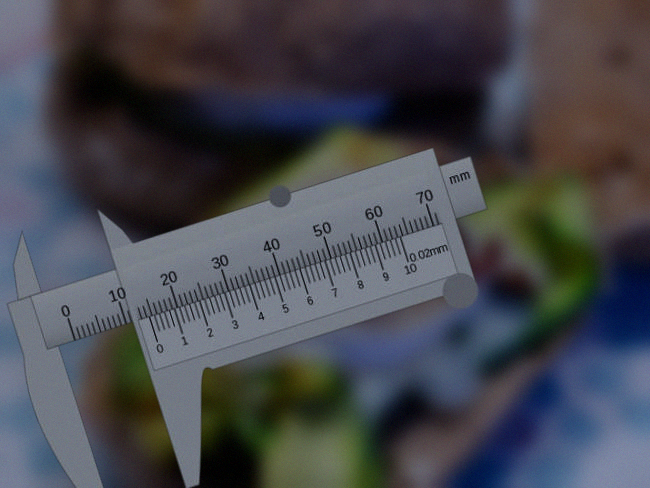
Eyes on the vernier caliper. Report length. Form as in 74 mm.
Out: 14.5 mm
